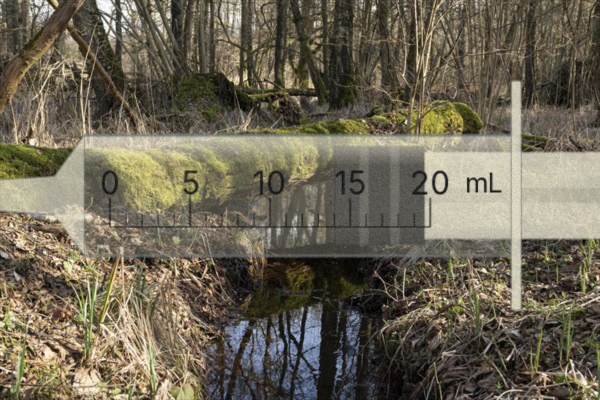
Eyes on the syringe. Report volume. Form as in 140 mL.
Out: 14 mL
